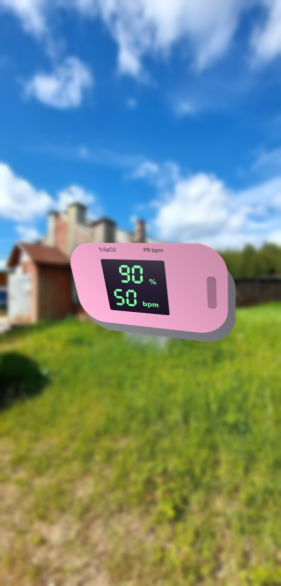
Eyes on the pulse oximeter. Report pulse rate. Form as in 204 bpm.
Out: 50 bpm
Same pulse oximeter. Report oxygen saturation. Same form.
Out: 90 %
